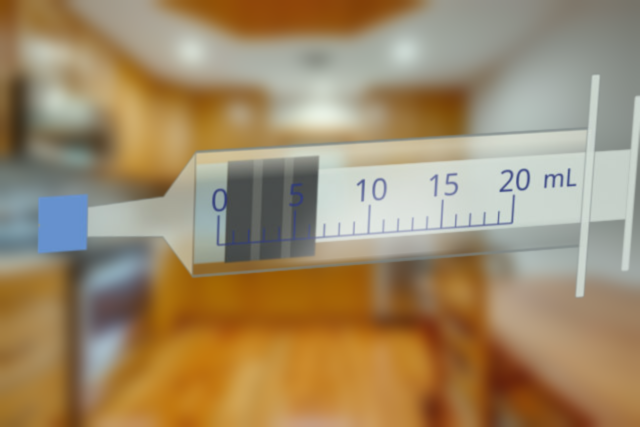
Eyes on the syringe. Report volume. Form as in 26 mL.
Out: 0.5 mL
